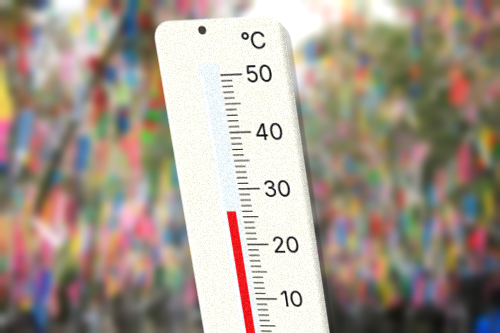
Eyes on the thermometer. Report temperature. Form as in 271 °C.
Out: 26 °C
